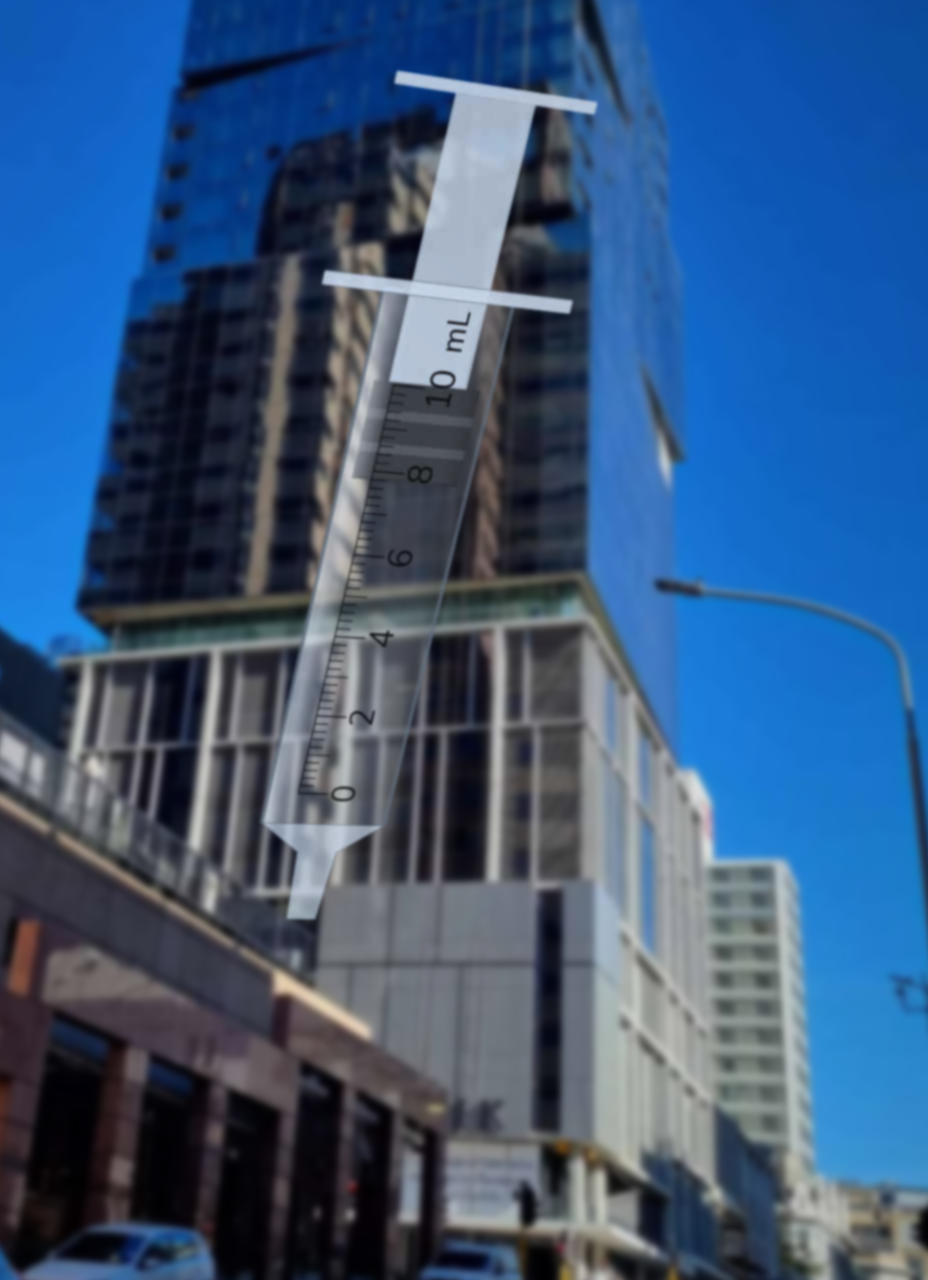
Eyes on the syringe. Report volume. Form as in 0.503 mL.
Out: 7.8 mL
